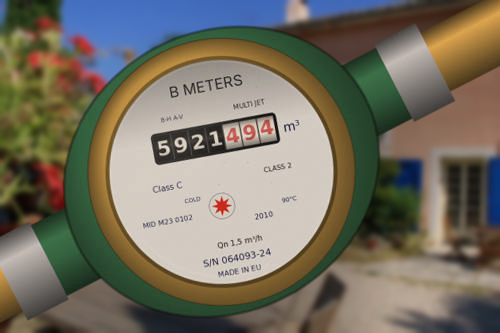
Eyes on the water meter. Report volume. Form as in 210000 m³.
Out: 5921.494 m³
